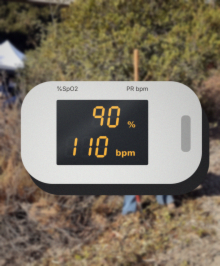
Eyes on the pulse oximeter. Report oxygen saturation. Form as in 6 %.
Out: 90 %
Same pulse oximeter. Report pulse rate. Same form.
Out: 110 bpm
